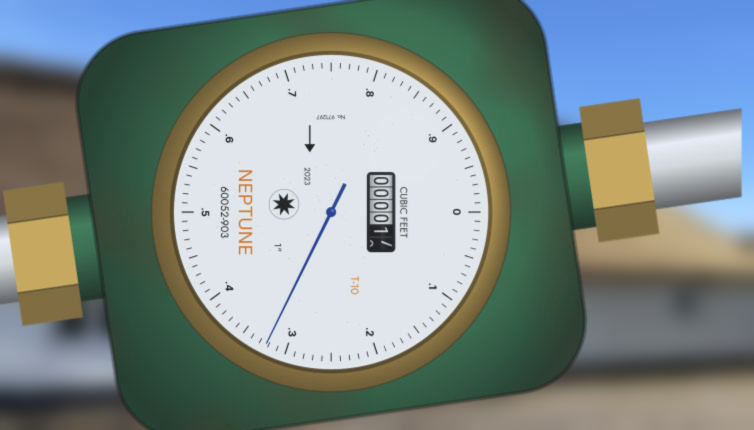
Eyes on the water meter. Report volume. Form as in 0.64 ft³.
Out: 17.32 ft³
